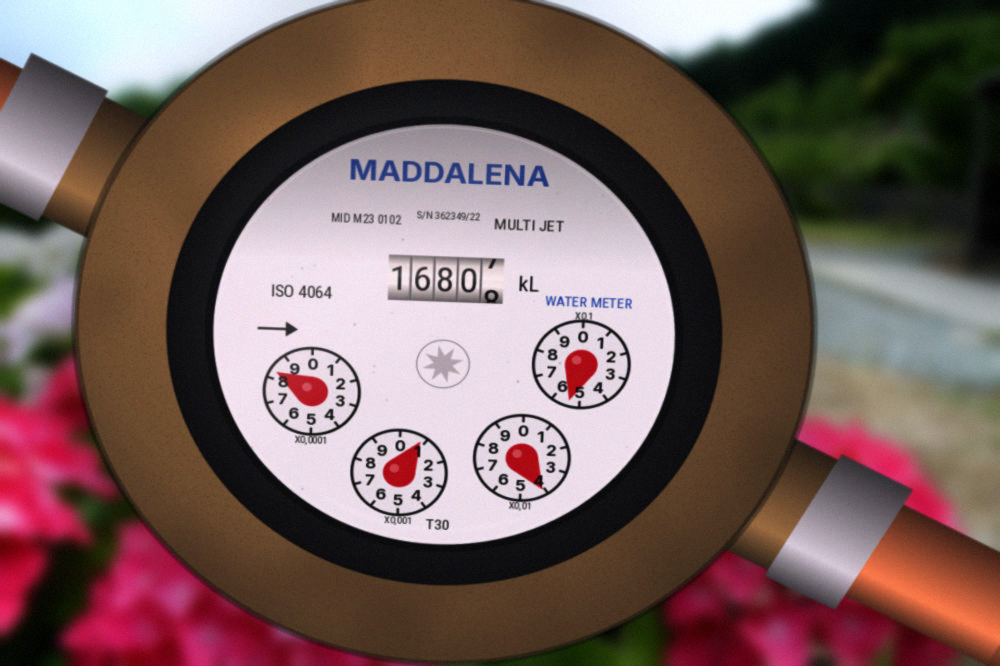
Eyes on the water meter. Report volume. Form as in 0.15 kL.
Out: 16807.5408 kL
